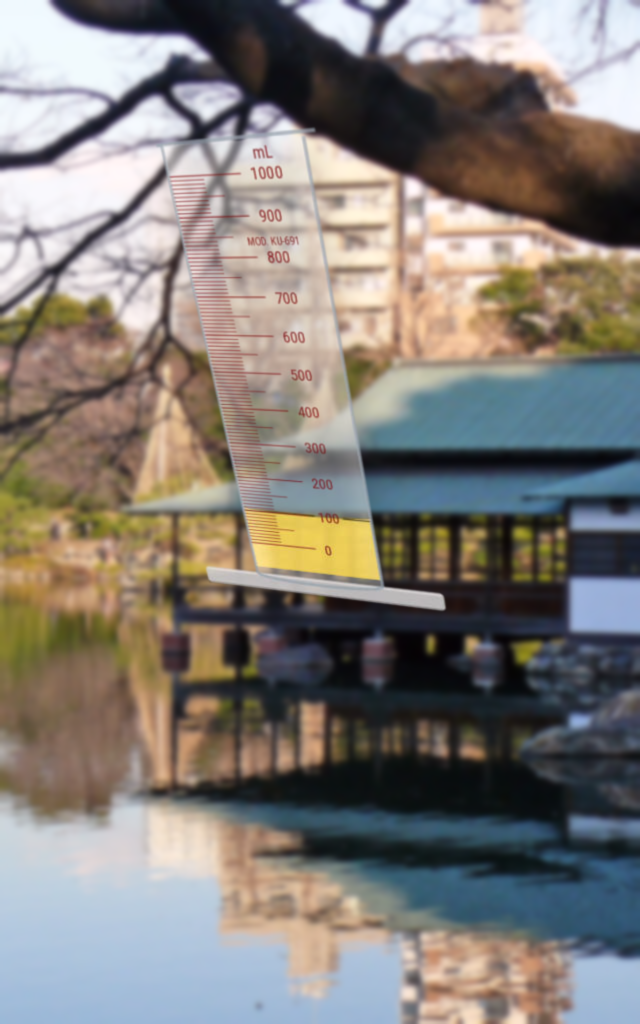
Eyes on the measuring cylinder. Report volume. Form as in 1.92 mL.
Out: 100 mL
